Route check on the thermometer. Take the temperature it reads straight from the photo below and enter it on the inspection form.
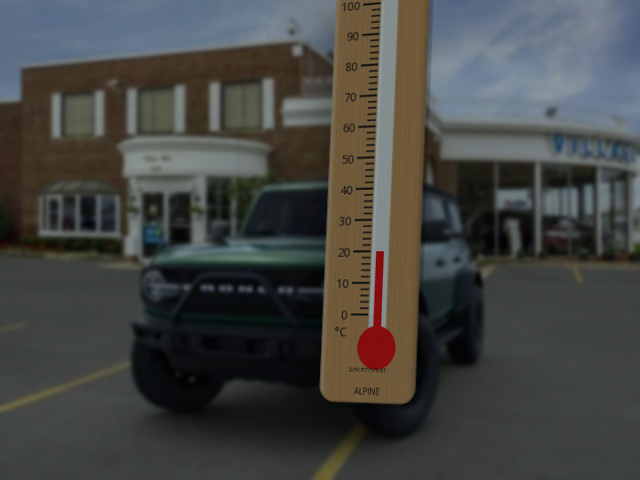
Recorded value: 20 °C
